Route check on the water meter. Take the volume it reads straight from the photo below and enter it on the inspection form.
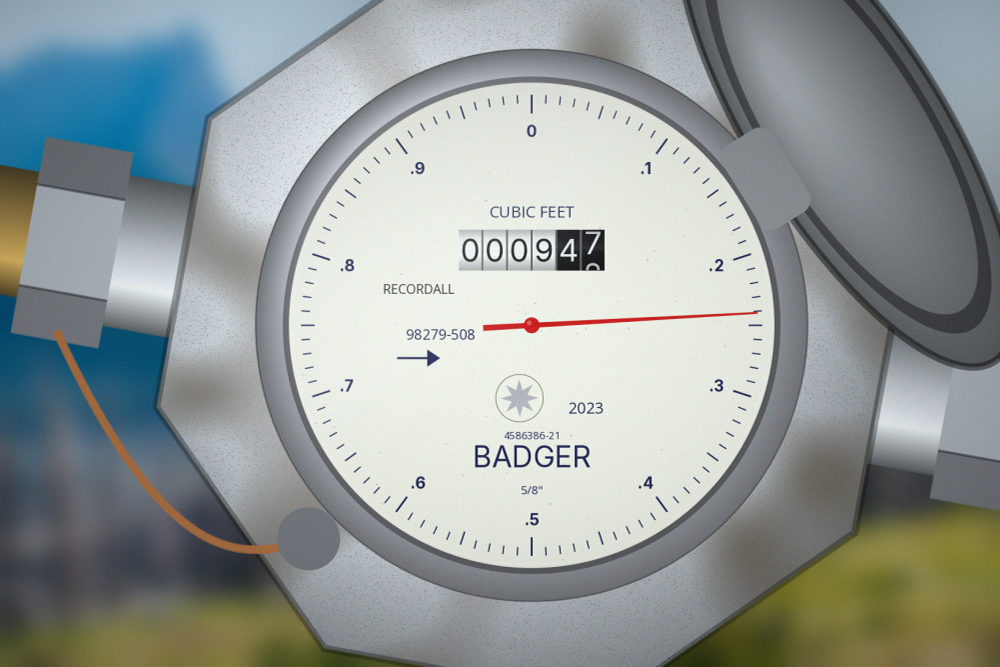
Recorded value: 947.24 ft³
